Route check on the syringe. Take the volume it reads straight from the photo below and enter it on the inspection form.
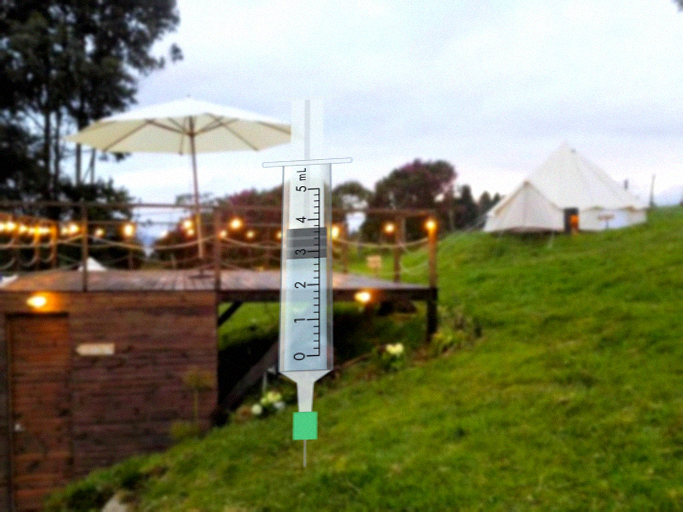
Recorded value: 2.8 mL
